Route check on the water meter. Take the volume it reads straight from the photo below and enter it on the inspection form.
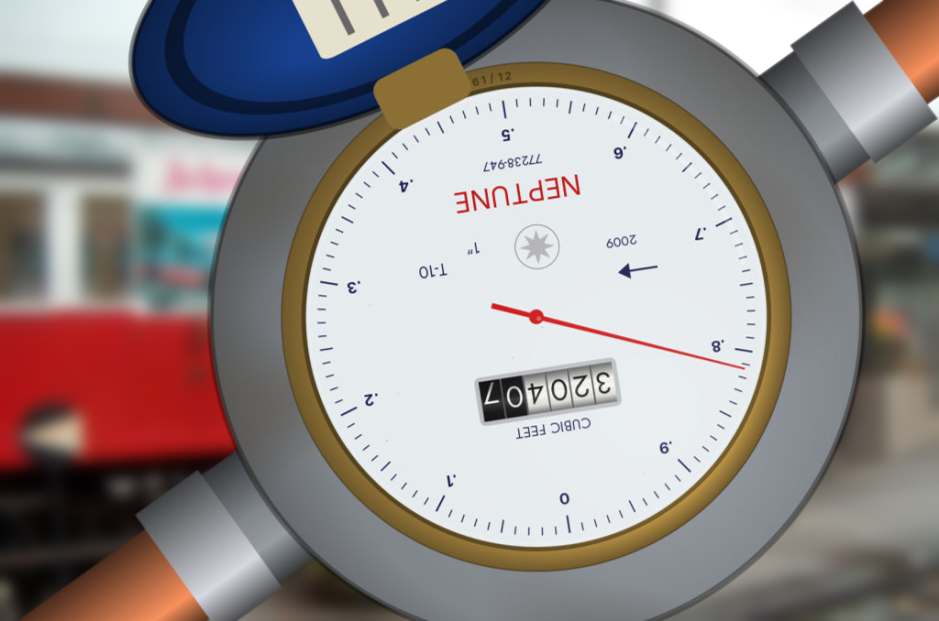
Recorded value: 320406.81 ft³
